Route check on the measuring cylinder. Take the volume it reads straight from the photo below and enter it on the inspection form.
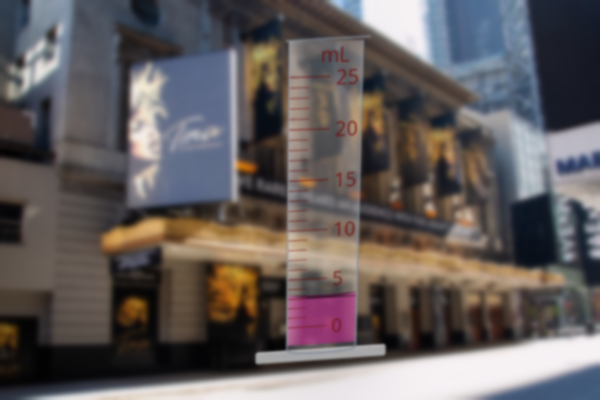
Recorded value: 3 mL
